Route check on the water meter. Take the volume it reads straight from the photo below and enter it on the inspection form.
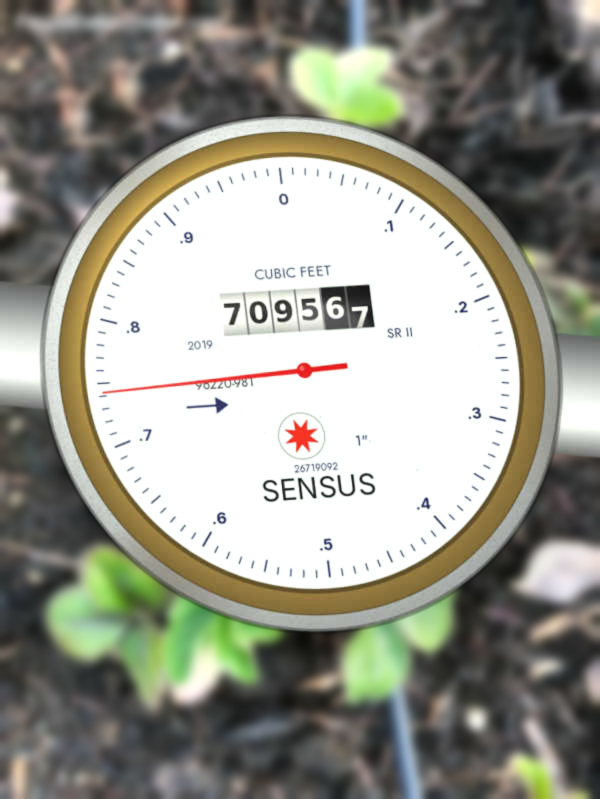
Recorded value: 709566.74 ft³
